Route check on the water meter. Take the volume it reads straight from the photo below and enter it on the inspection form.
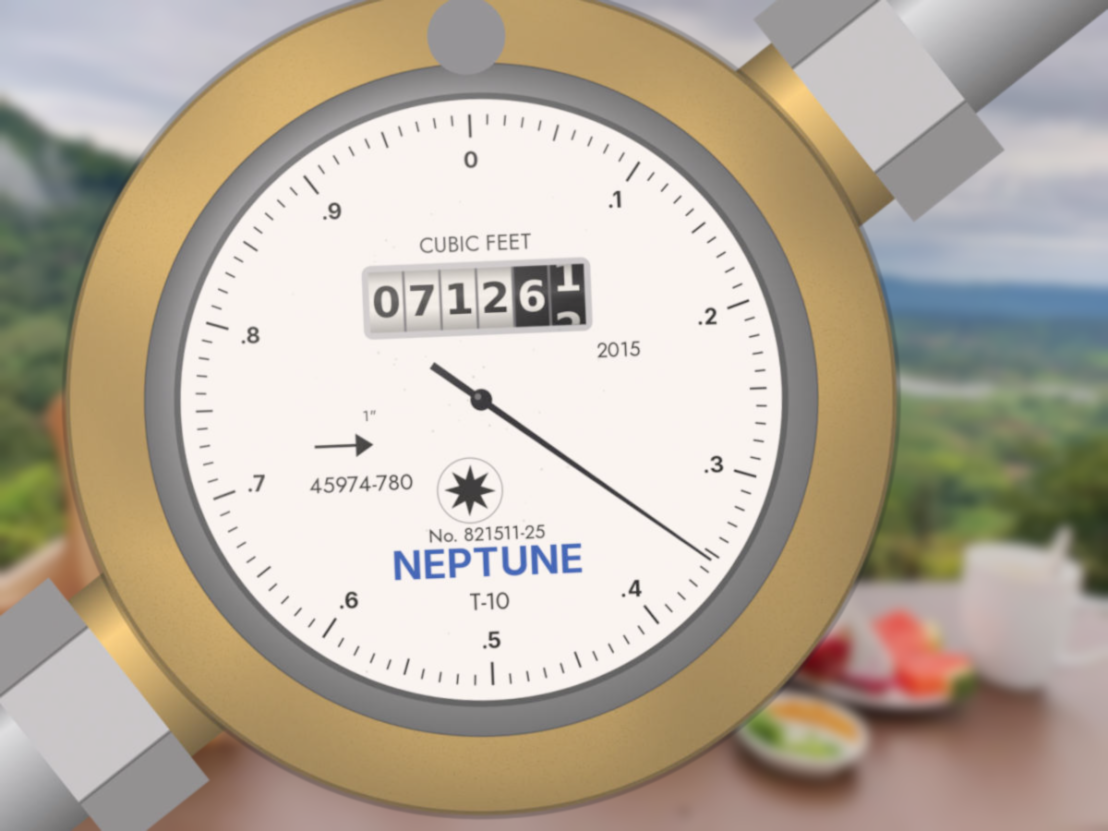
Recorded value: 71261.35 ft³
